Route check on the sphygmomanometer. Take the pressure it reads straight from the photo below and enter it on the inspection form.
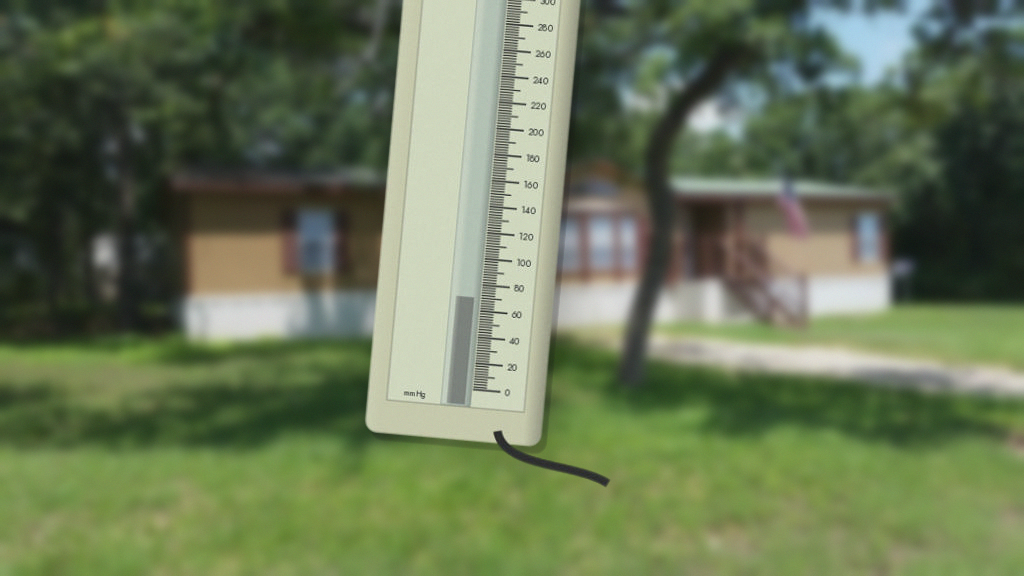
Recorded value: 70 mmHg
